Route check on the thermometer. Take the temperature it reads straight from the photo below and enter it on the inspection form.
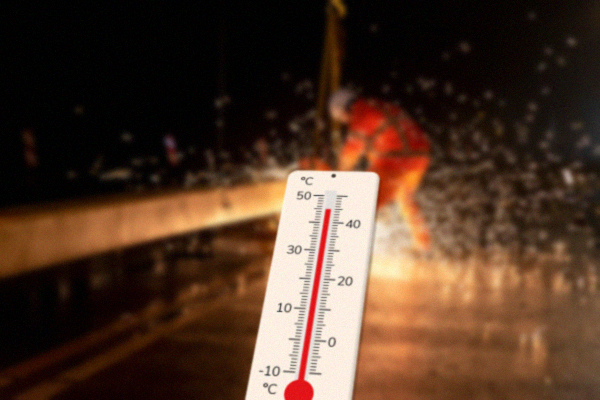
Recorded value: 45 °C
